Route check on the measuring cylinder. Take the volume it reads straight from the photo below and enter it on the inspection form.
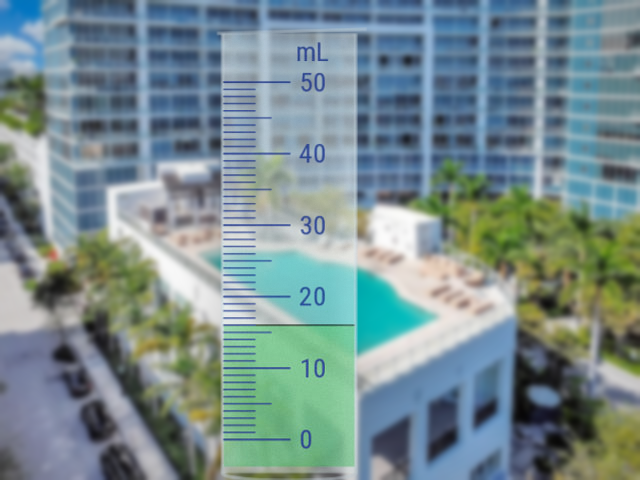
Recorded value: 16 mL
